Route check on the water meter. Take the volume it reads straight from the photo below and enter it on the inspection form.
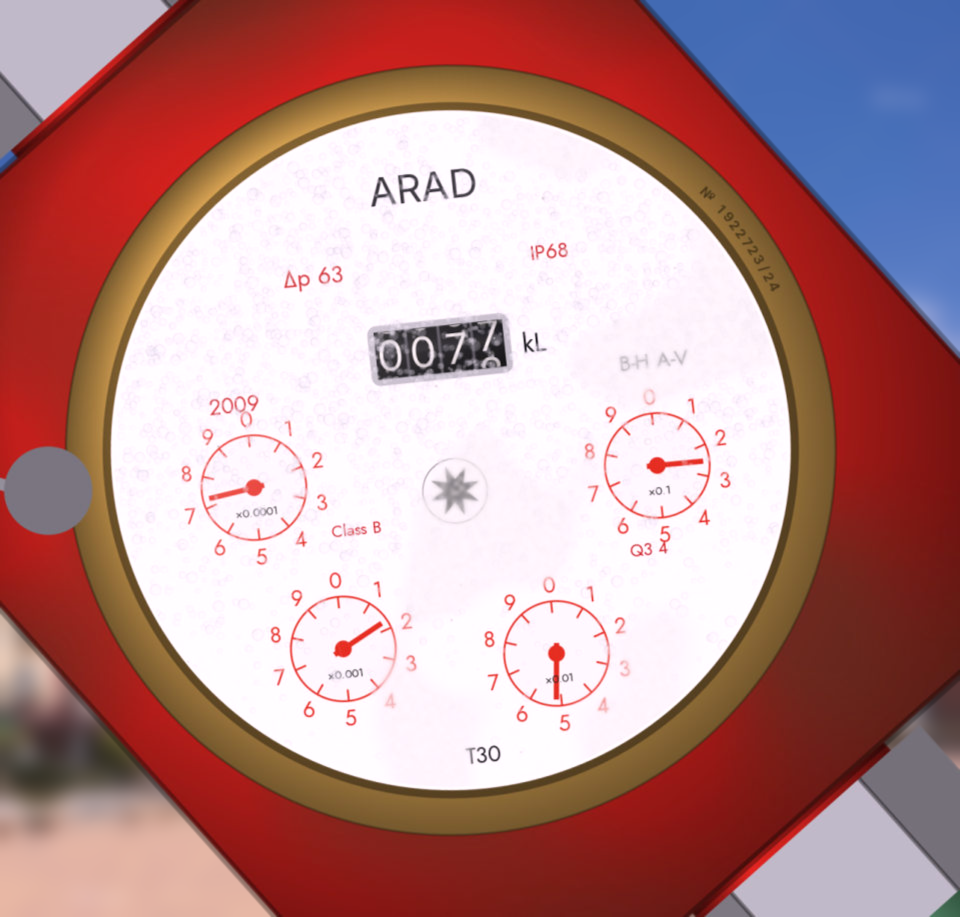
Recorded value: 77.2517 kL
